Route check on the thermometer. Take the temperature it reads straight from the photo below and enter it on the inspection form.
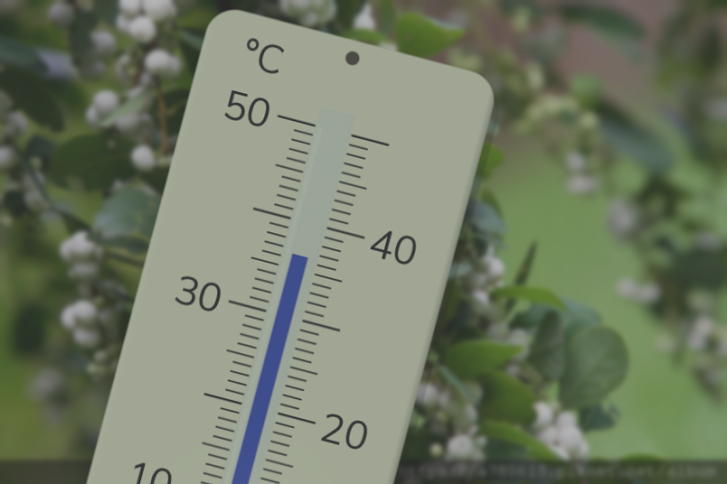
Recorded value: 36.5 °C
